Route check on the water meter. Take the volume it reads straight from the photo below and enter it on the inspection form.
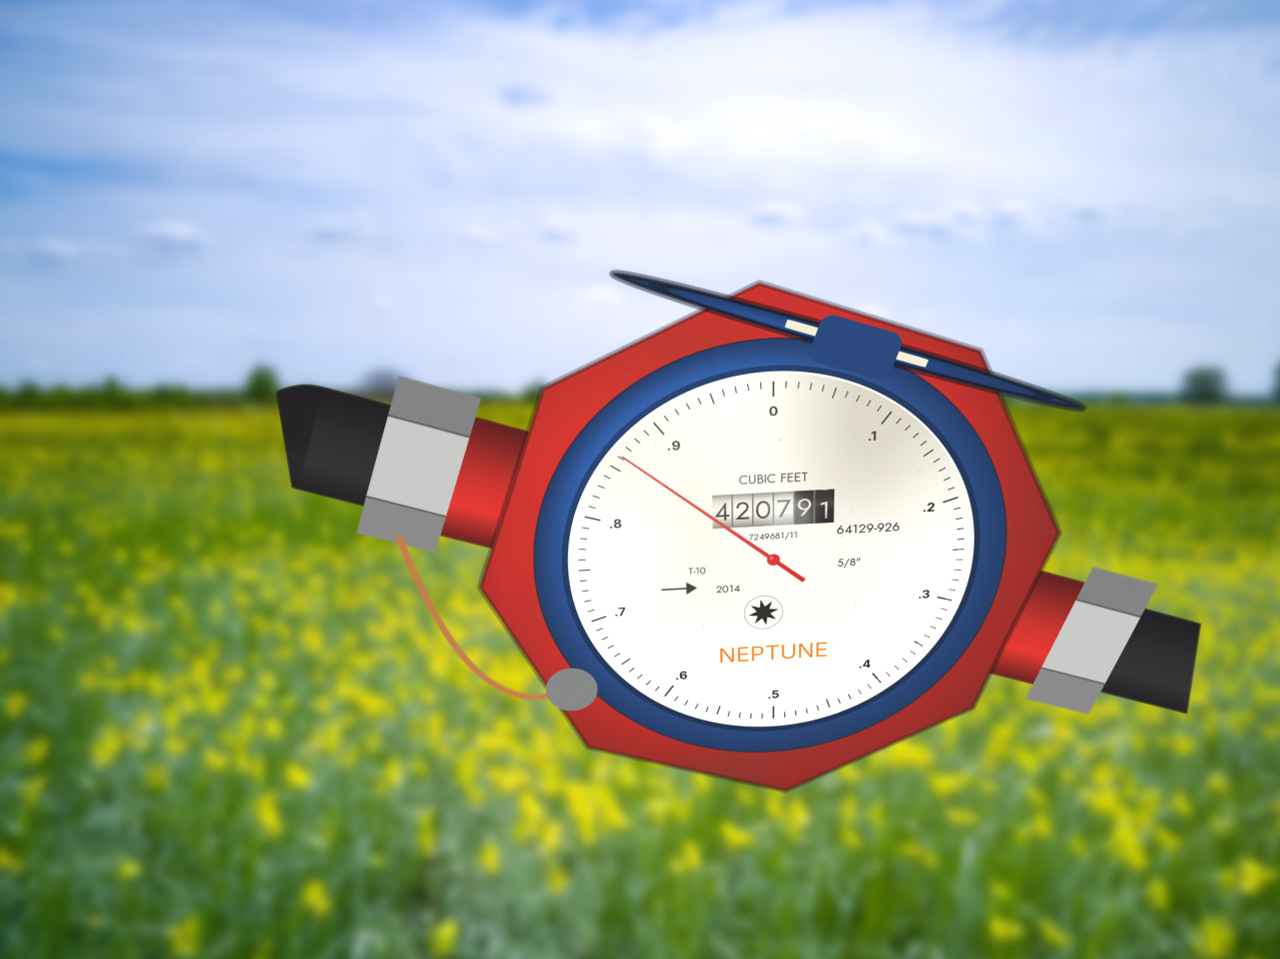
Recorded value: 420790.86 ft³
